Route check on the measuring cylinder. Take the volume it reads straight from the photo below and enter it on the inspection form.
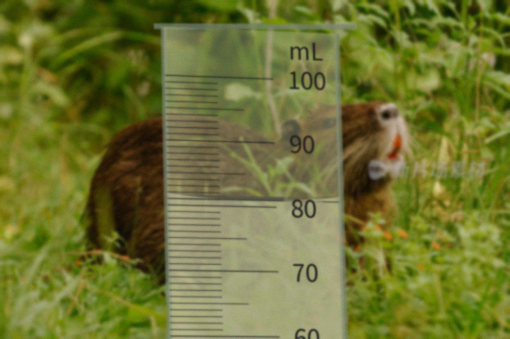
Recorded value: 81 mL
